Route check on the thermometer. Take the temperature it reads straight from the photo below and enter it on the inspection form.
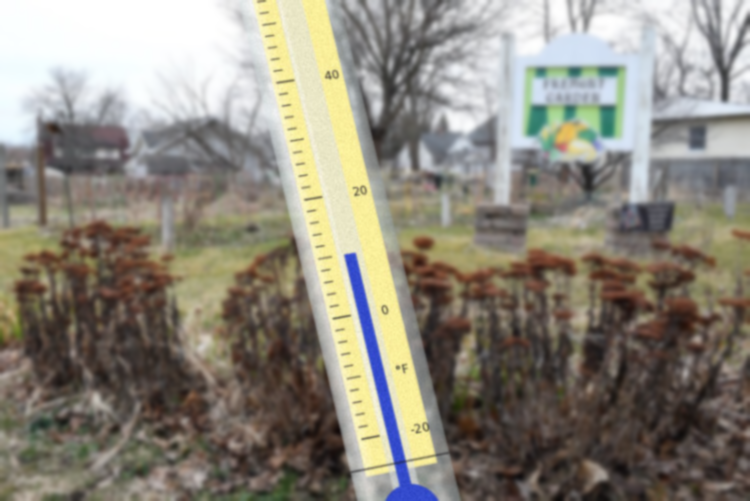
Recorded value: 10 °F
